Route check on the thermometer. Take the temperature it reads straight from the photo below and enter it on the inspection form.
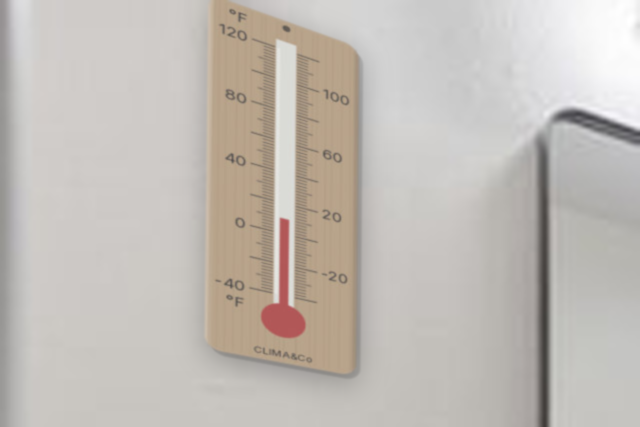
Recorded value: 10 °F
